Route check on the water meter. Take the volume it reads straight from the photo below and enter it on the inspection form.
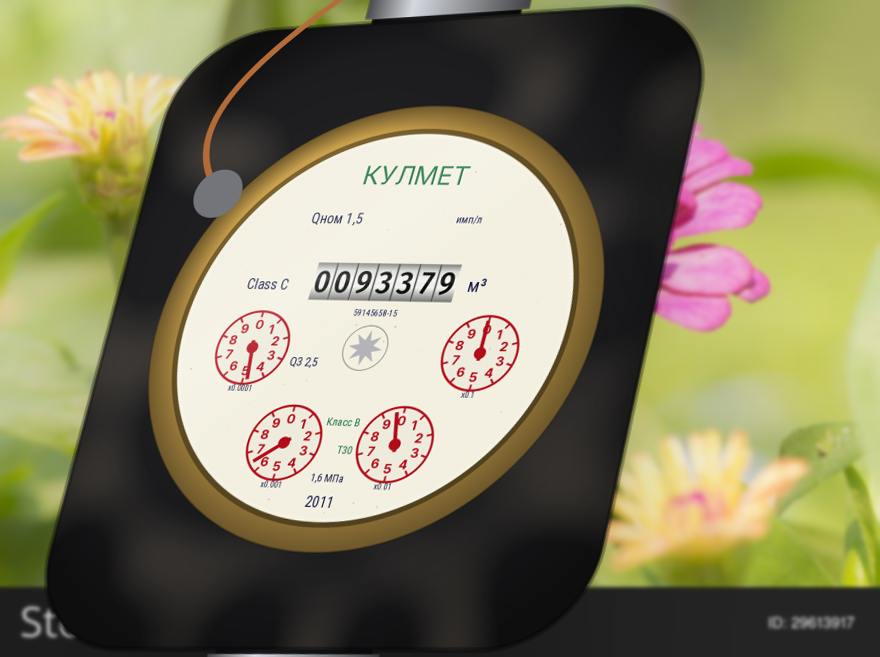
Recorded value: 93378.9964 m³
